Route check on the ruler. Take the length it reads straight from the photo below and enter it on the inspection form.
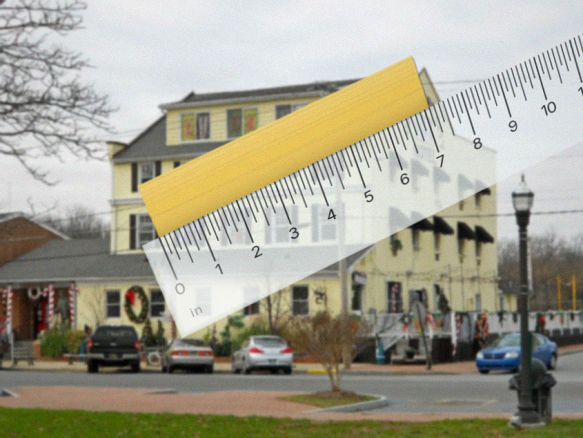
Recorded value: 7.125 in
